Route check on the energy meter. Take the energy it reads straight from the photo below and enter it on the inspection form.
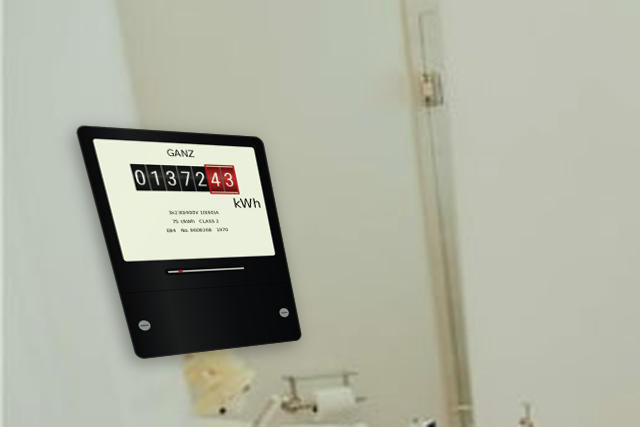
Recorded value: 1372.43 kWh
